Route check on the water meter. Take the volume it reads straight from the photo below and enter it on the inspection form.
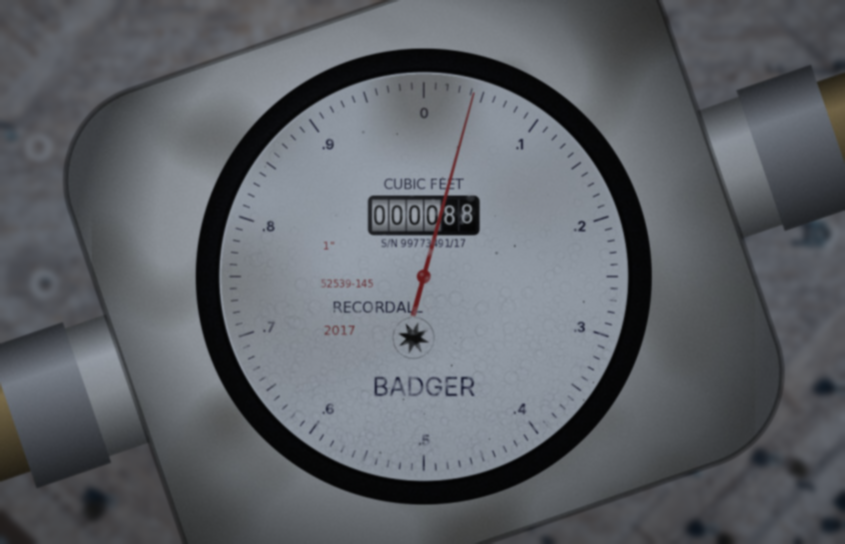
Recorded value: 88.04 ft³
